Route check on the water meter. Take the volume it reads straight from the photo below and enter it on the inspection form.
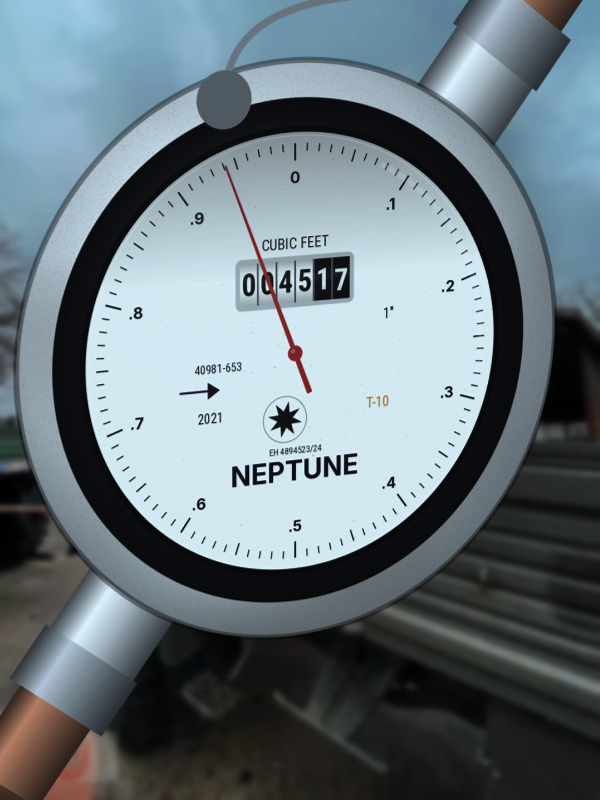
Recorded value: 4516.94 ft³
